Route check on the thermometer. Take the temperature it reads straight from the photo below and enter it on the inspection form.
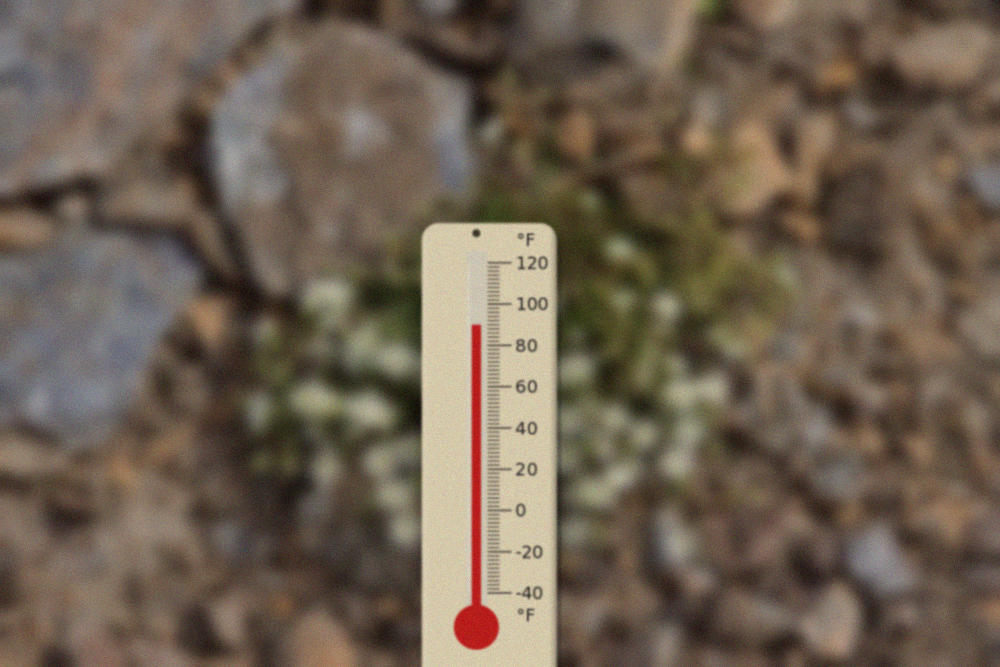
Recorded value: 90 °F
